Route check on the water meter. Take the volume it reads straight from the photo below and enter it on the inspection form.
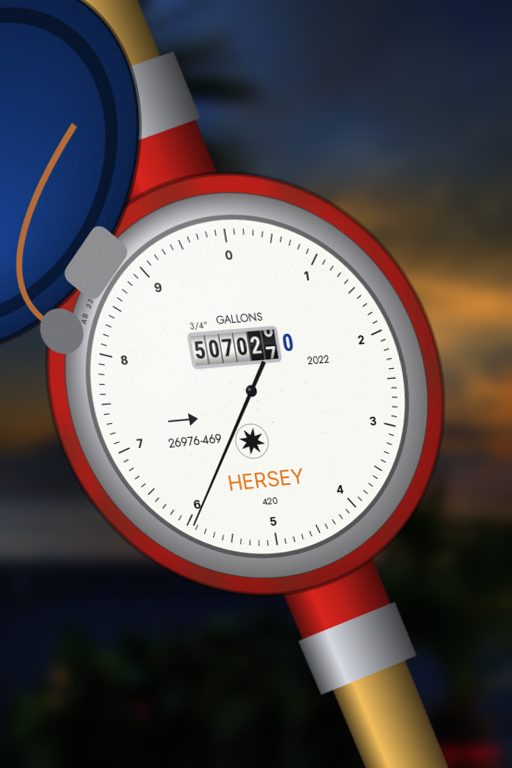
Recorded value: 5070265.9 gal
